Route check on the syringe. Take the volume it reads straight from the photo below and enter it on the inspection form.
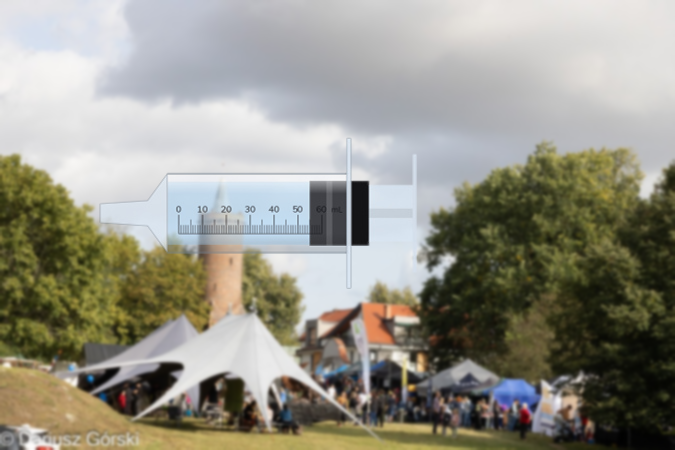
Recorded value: 55 mL
